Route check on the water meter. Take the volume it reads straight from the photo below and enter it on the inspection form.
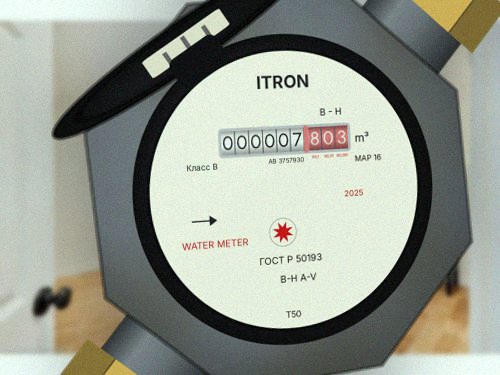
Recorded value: 7.803 m³
